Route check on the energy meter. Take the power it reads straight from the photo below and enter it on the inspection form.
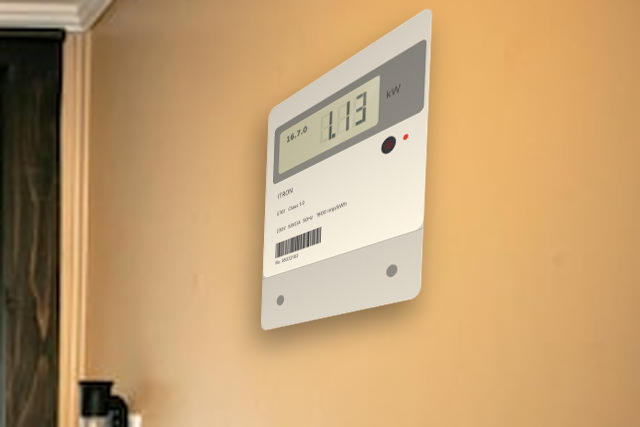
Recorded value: 1.13 kW
